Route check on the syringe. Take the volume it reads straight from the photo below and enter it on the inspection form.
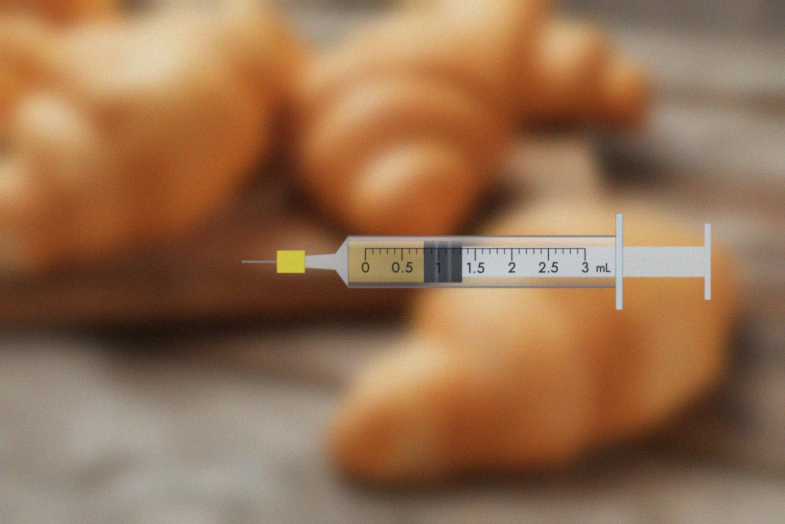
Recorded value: 0.8 mL
